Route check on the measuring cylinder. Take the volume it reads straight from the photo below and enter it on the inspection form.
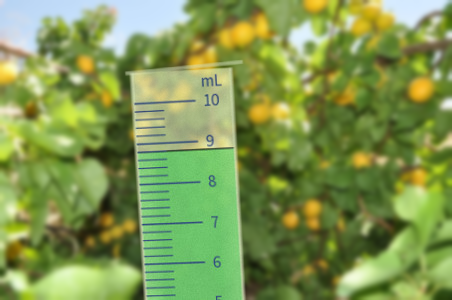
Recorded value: 8.8 mL
